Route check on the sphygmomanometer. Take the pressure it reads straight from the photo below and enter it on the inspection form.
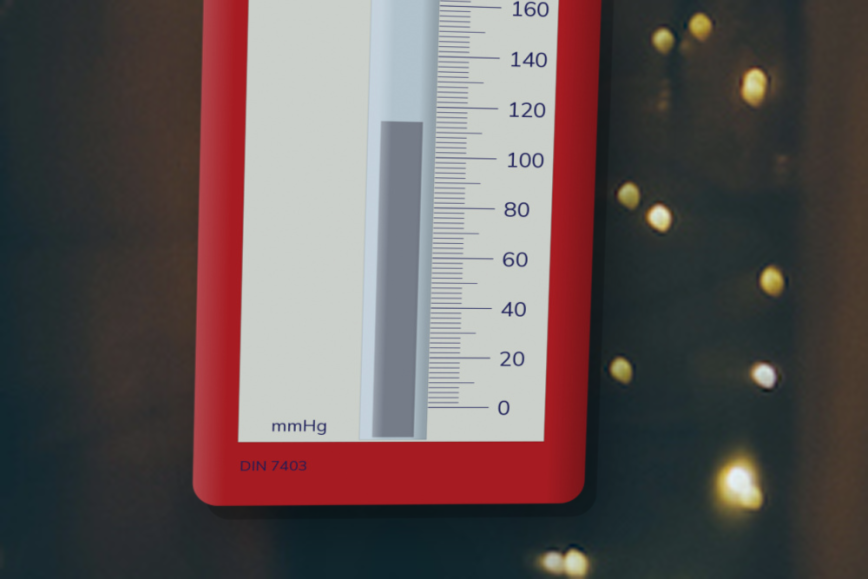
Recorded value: 114 mmHg
